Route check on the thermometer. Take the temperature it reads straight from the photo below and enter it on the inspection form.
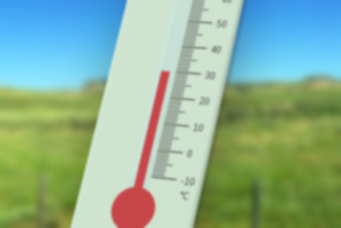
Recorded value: 30 °C
